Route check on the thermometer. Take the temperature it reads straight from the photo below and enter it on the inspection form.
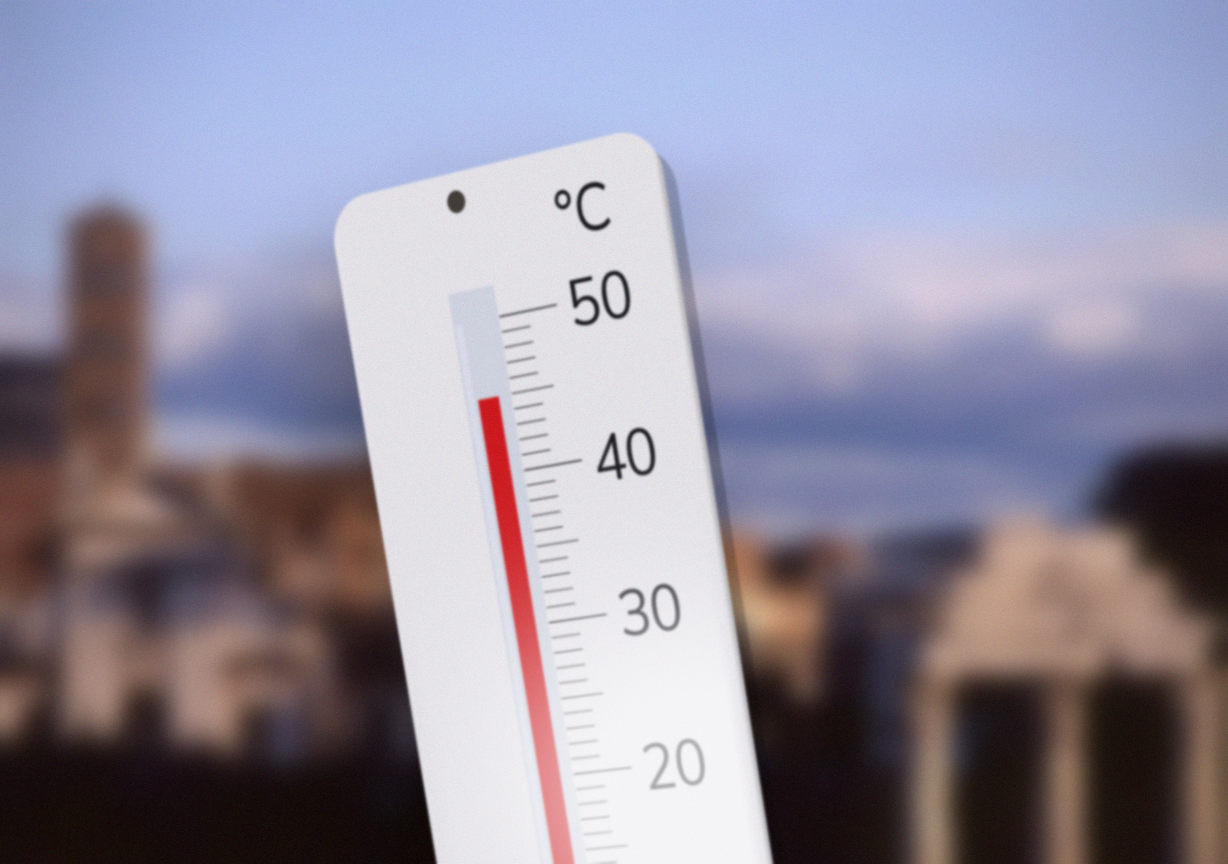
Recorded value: 45 °C
